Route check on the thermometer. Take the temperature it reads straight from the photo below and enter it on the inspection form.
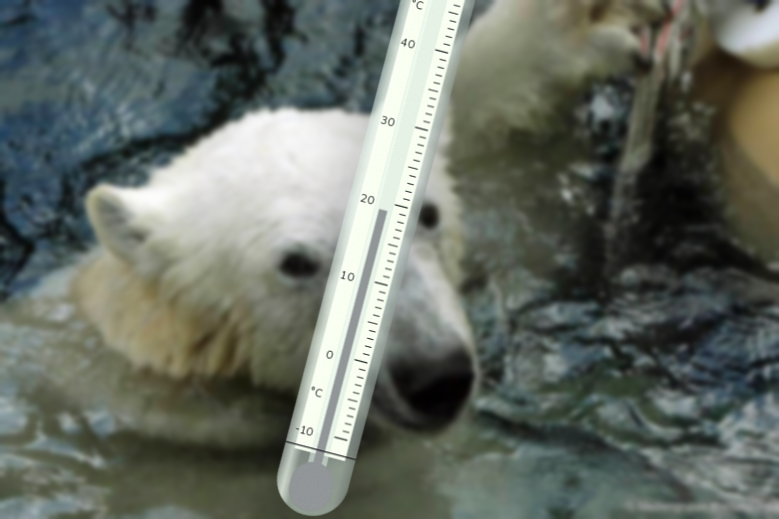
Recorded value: 19 °C
